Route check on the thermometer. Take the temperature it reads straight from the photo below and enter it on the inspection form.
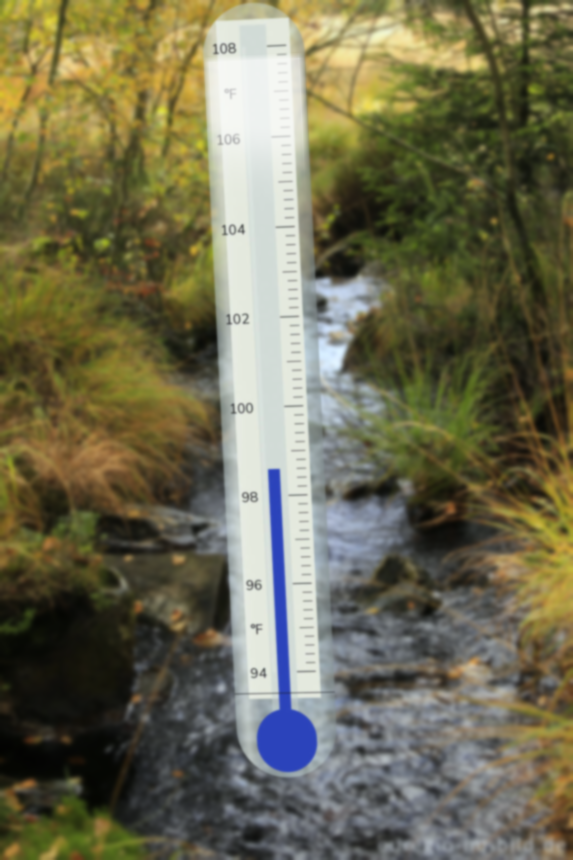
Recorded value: 98.6 °F
